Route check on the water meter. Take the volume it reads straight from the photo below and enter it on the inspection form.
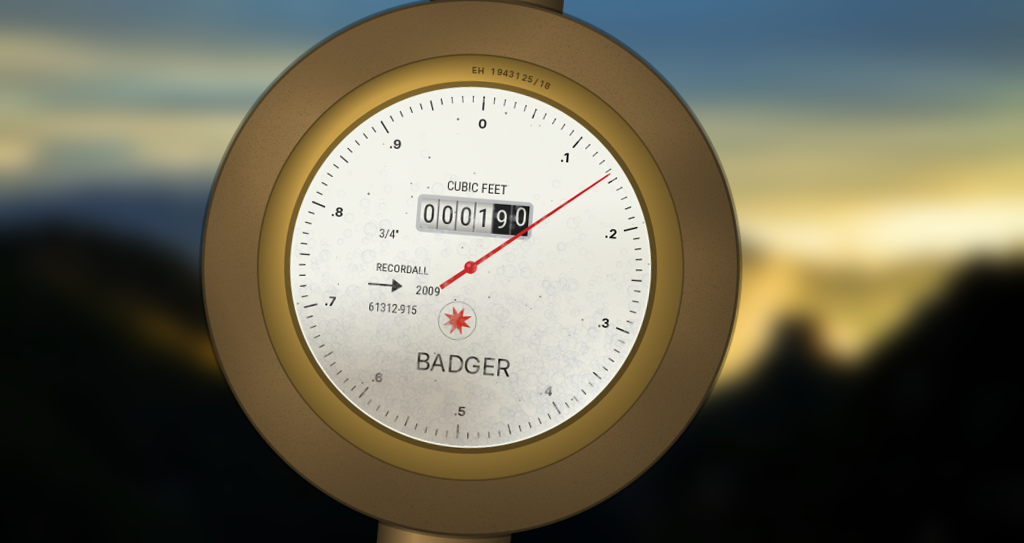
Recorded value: 190.14 ft³
